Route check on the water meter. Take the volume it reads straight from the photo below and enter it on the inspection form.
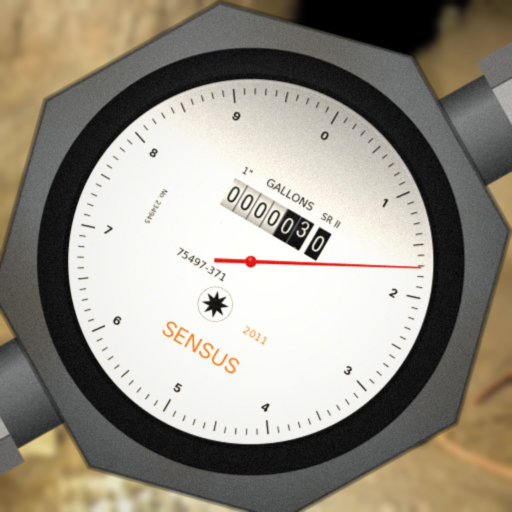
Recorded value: 31.7 gal
